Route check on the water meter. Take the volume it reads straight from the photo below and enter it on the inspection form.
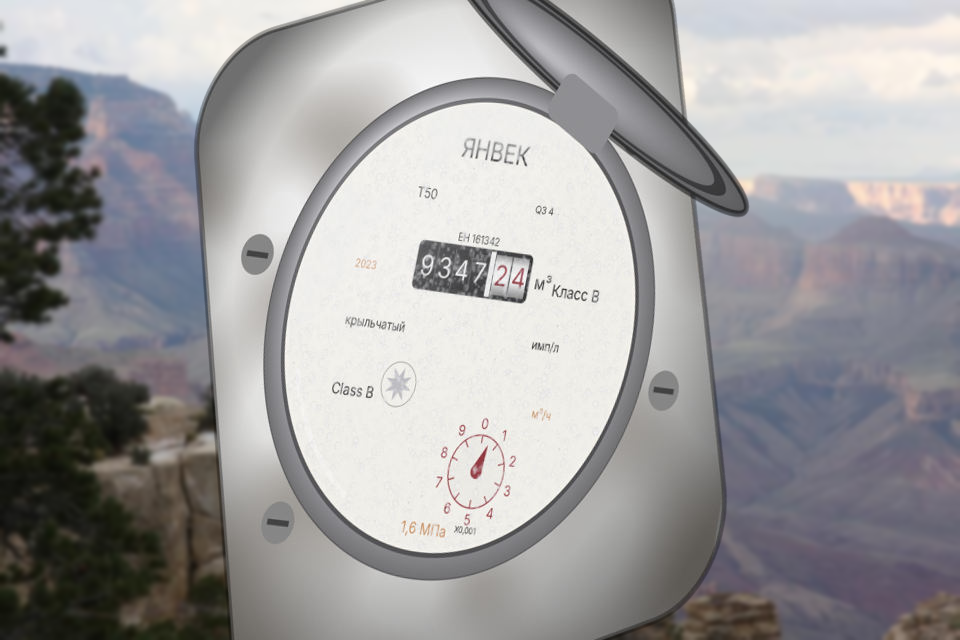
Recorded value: 9347.240 m³
